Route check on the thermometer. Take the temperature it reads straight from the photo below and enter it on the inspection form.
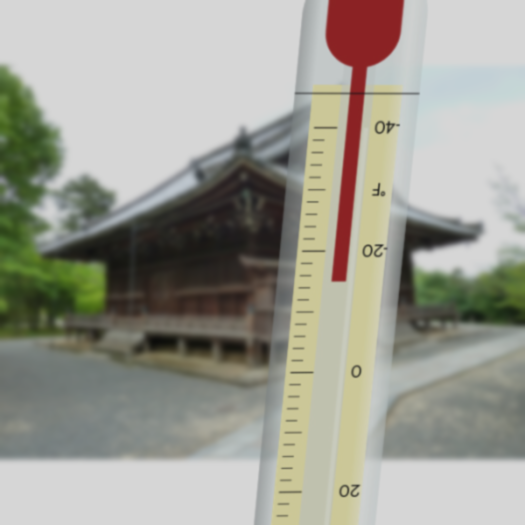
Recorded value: -15 °F
